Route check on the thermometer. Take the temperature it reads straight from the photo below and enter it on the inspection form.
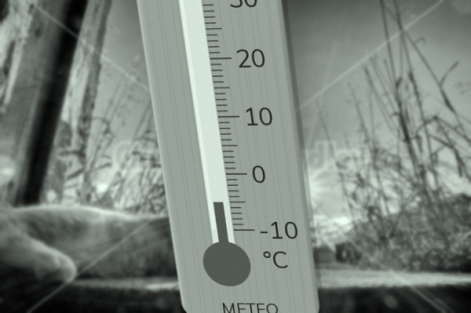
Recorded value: -5 °C
